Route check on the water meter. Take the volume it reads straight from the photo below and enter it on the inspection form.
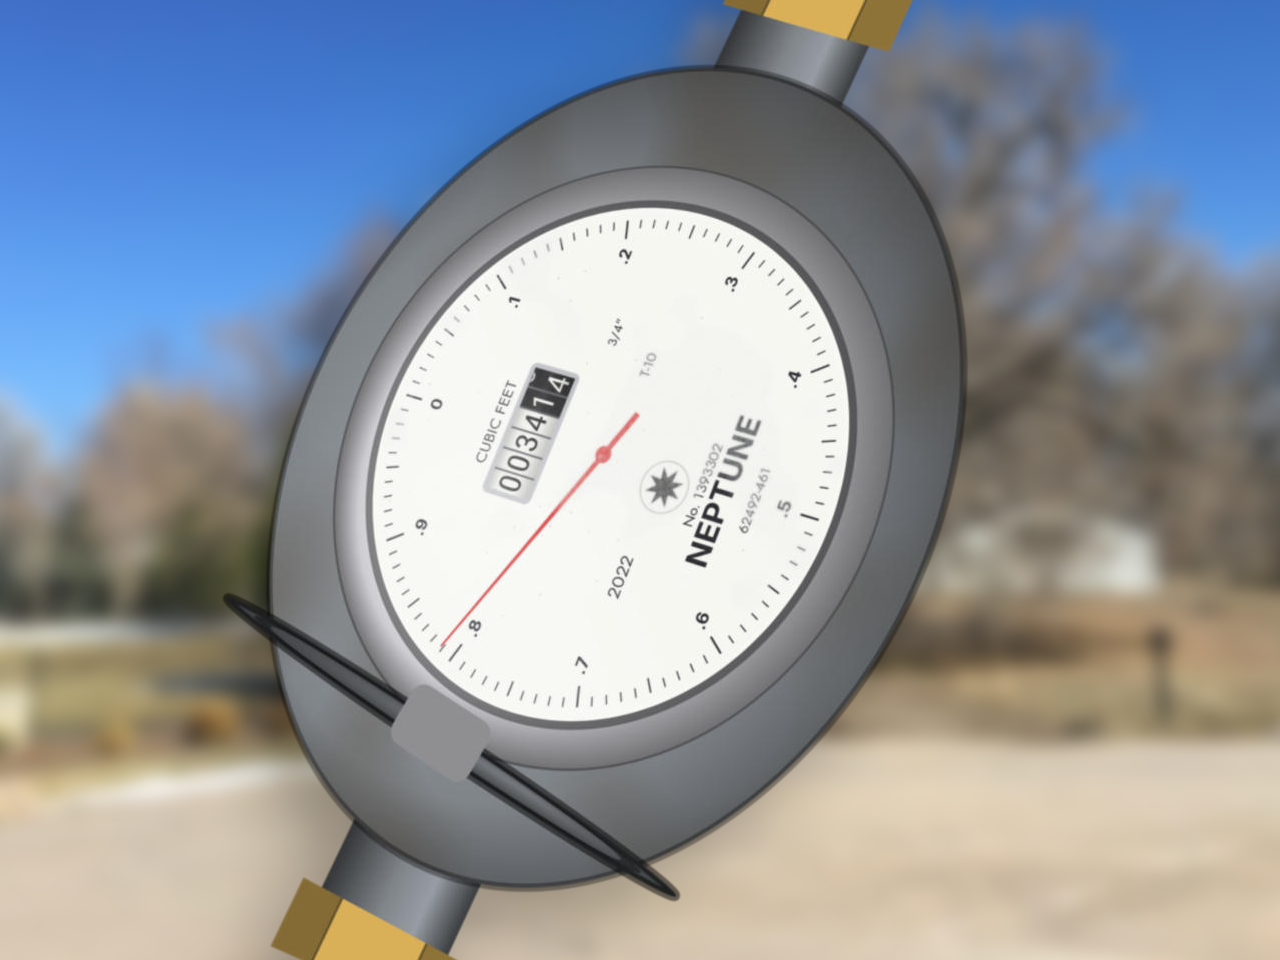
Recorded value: 3413.81 ft³
